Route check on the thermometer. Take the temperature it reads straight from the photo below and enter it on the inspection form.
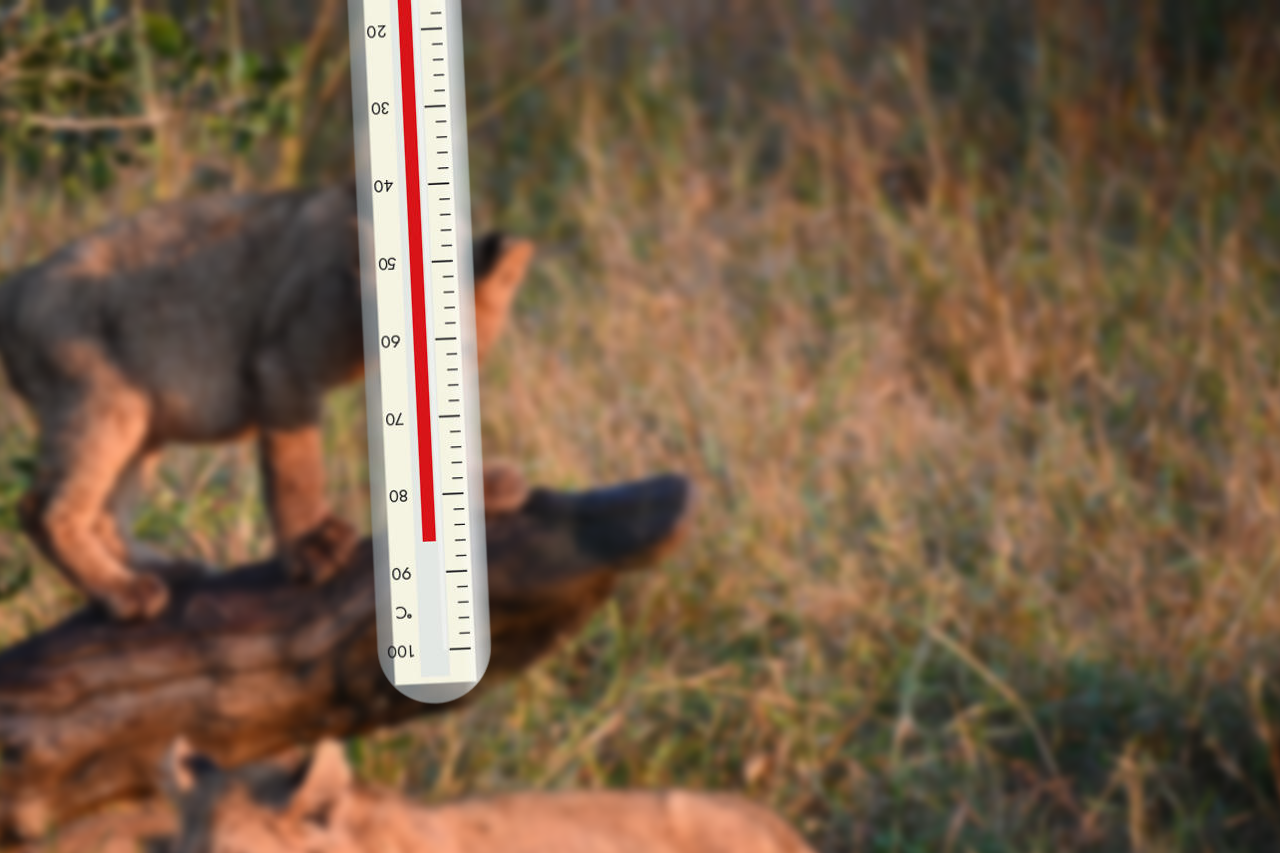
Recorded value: 86 °C
